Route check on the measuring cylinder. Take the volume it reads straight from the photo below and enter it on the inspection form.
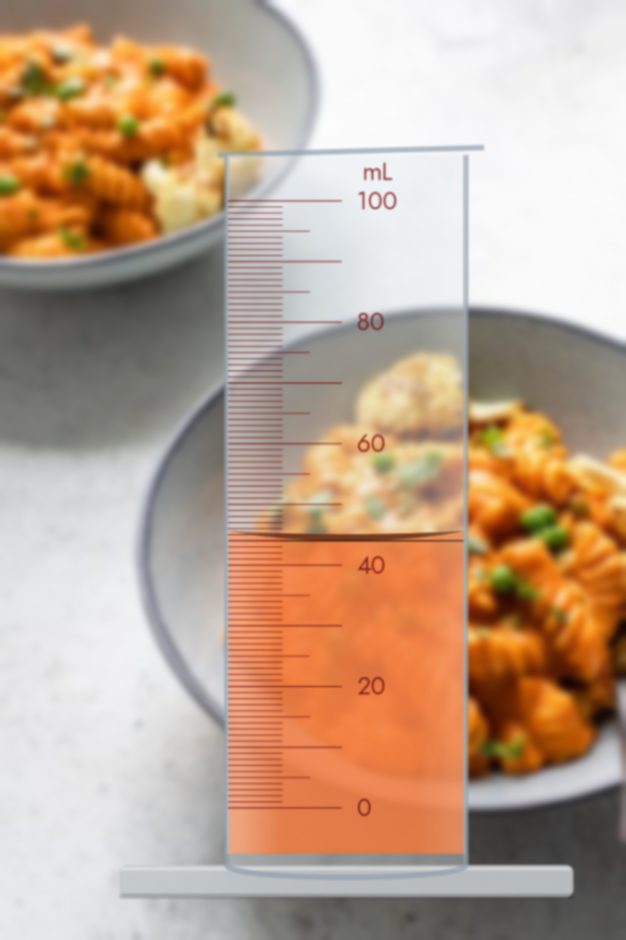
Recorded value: 44 mL
